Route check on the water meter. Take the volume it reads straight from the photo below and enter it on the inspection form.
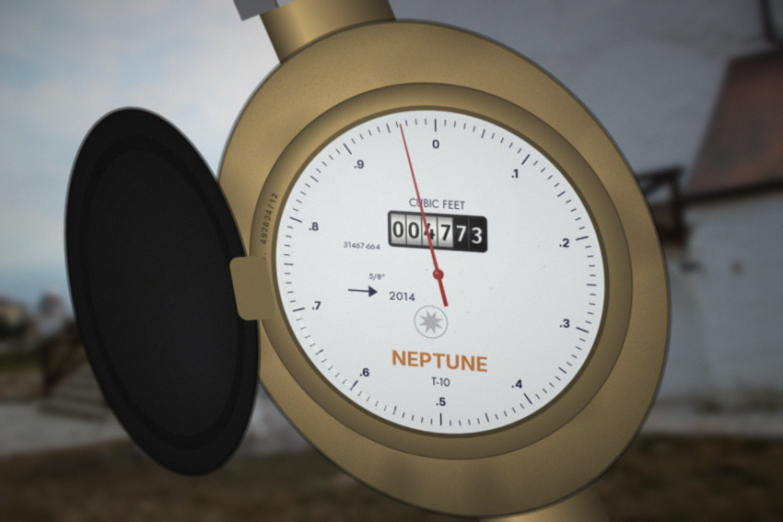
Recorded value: 4772.96 ft³
